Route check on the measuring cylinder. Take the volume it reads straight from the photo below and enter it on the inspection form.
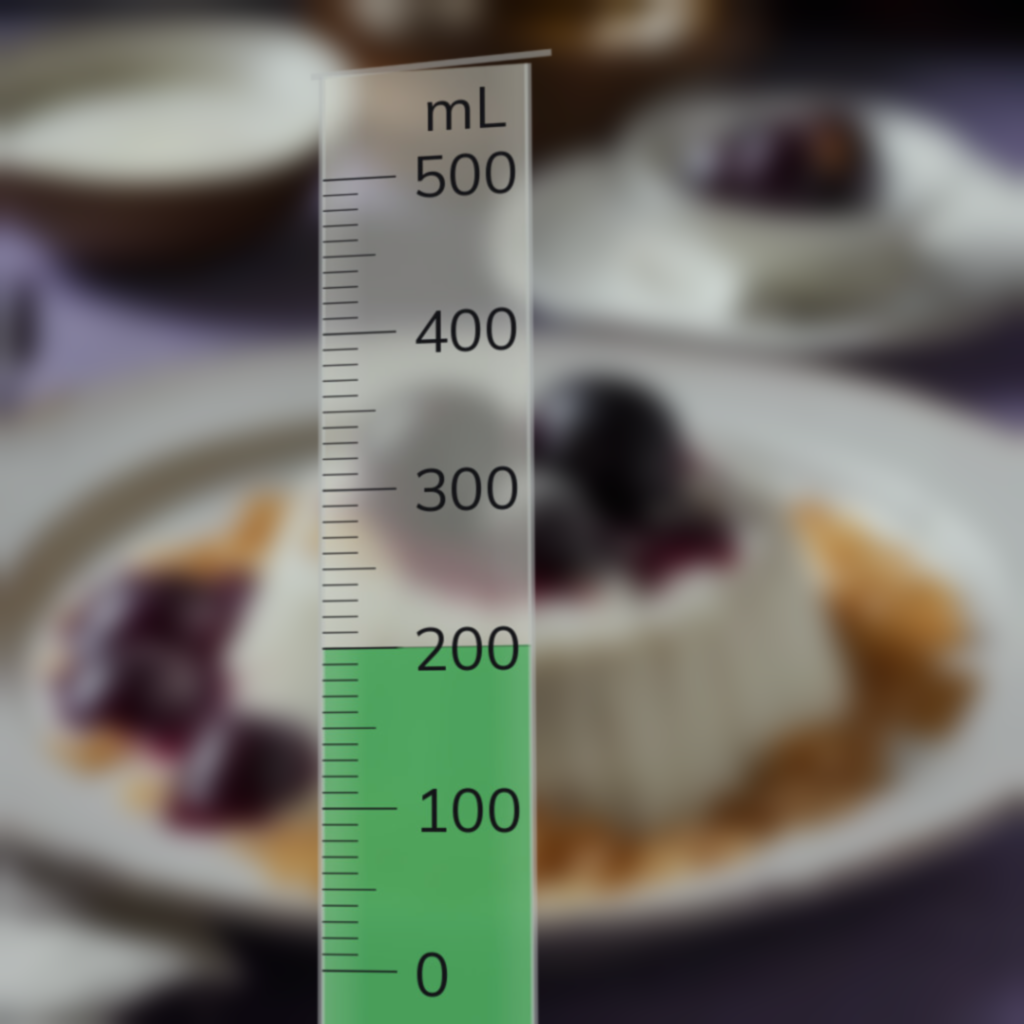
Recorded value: 200 mL
